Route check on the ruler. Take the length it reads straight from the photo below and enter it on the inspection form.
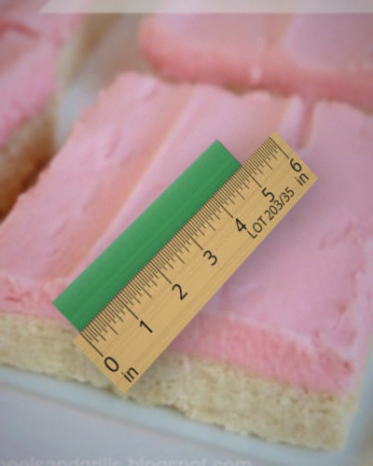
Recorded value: 5 in
